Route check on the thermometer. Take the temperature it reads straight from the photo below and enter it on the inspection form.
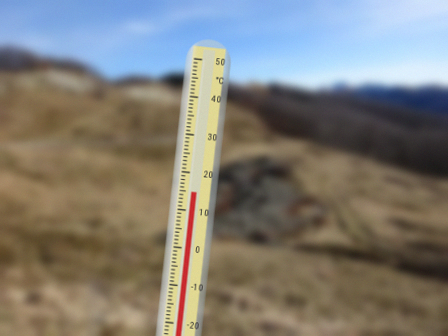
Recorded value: 15 °C
